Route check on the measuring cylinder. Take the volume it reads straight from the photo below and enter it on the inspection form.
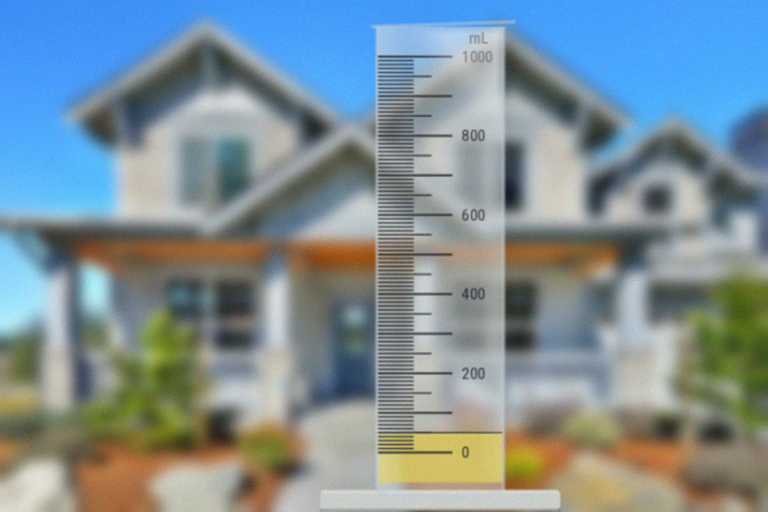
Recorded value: 50 mL
